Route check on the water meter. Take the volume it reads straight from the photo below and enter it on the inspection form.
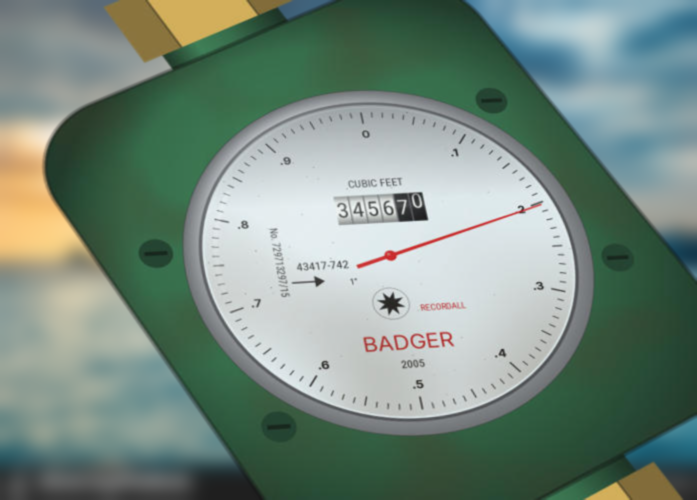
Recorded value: 345670.20 ft³
